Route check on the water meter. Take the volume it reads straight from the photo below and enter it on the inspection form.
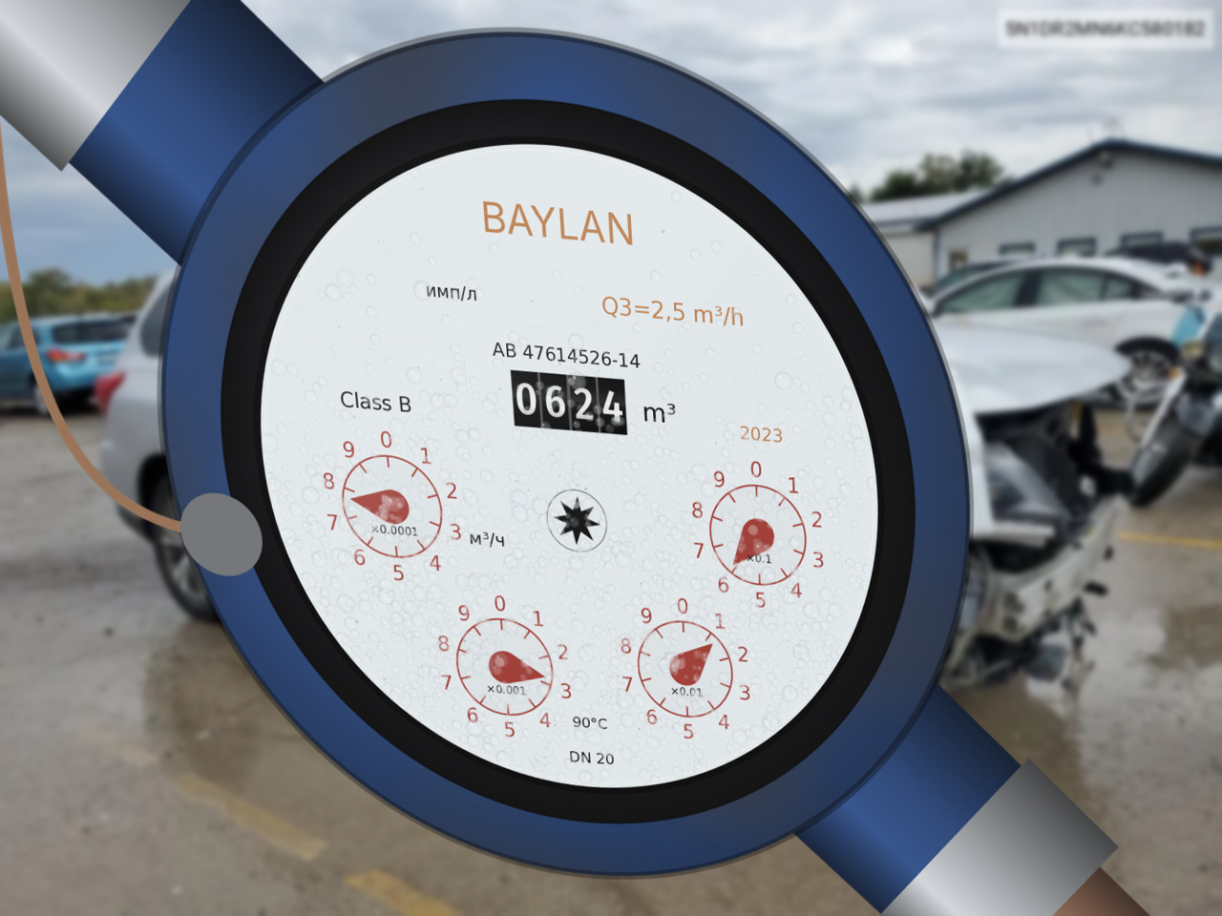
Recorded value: 624.6127 m³
